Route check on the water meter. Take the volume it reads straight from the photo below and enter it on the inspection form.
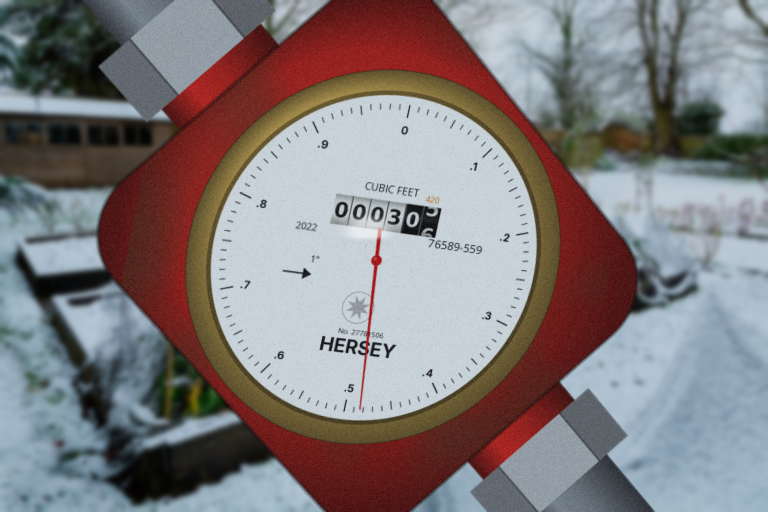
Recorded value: 305.48 ft³
